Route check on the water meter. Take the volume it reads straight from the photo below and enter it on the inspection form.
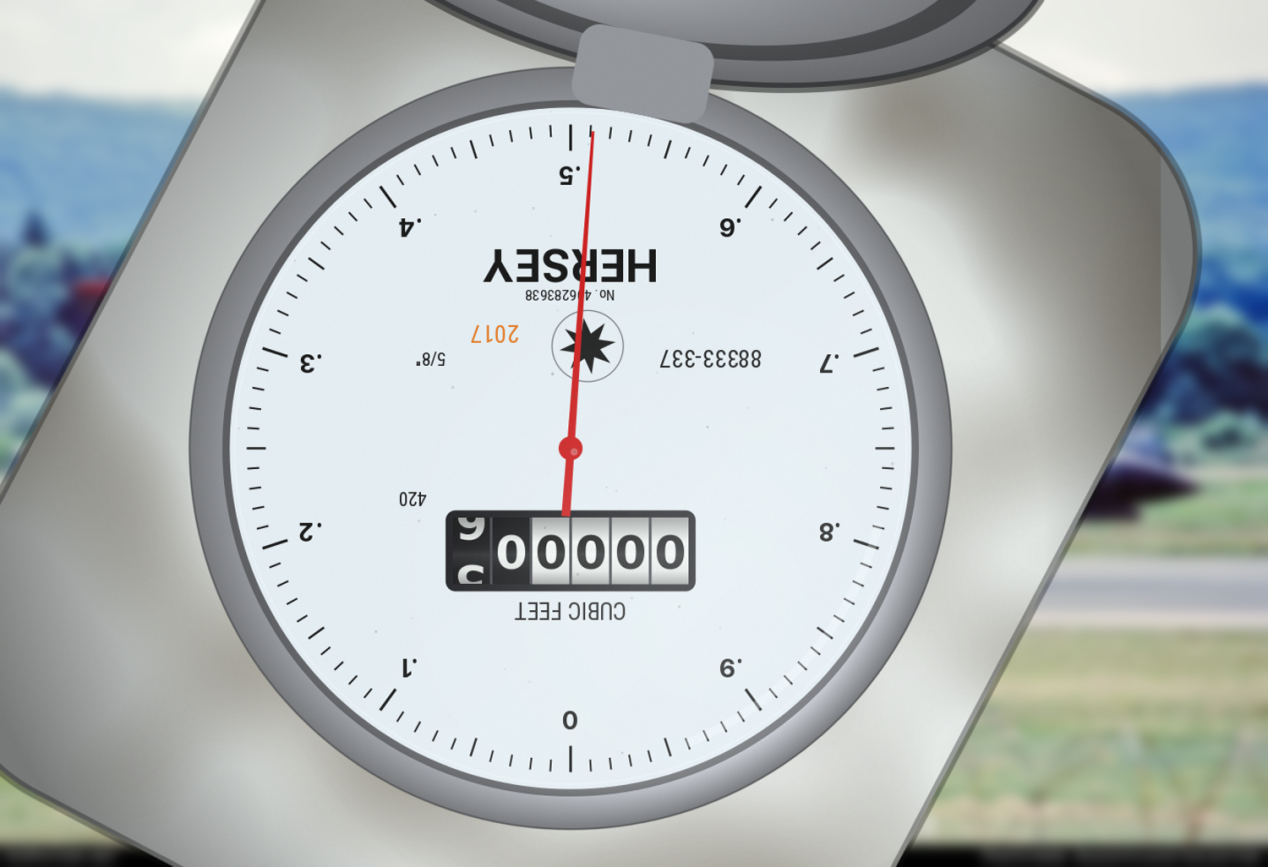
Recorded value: 5.51 ft³
